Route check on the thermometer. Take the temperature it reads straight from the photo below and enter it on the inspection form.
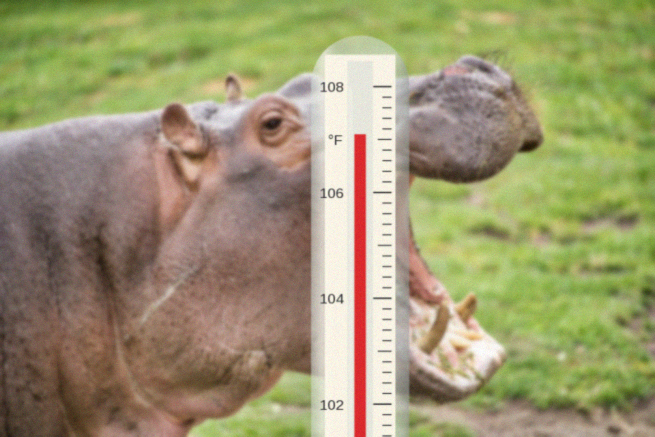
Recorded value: 107.1 °F
